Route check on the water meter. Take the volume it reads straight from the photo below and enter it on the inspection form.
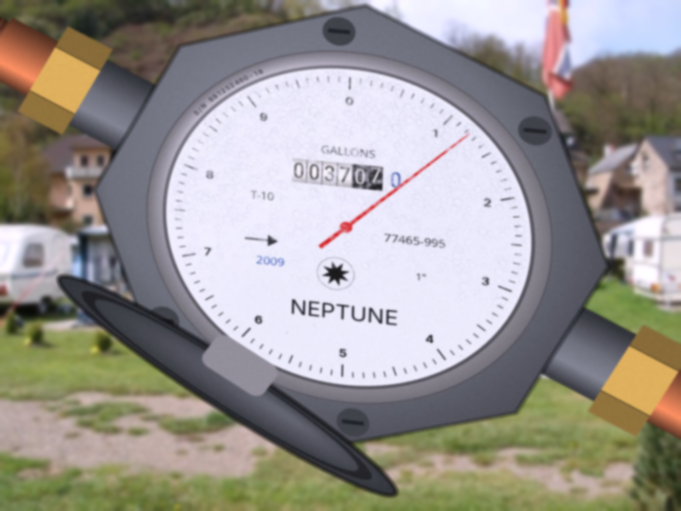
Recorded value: 37071.2 gal
